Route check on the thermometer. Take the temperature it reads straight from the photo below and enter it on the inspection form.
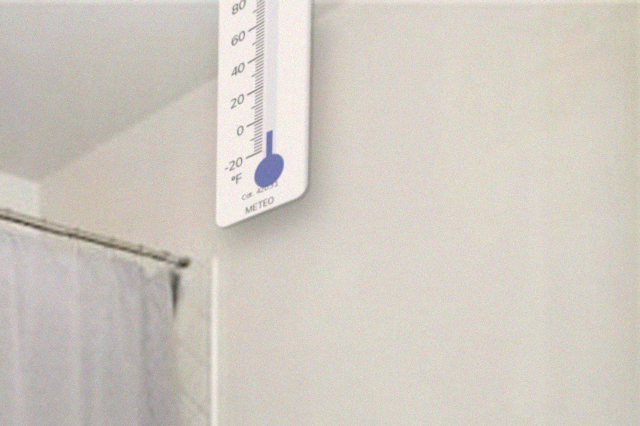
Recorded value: -10 °F
